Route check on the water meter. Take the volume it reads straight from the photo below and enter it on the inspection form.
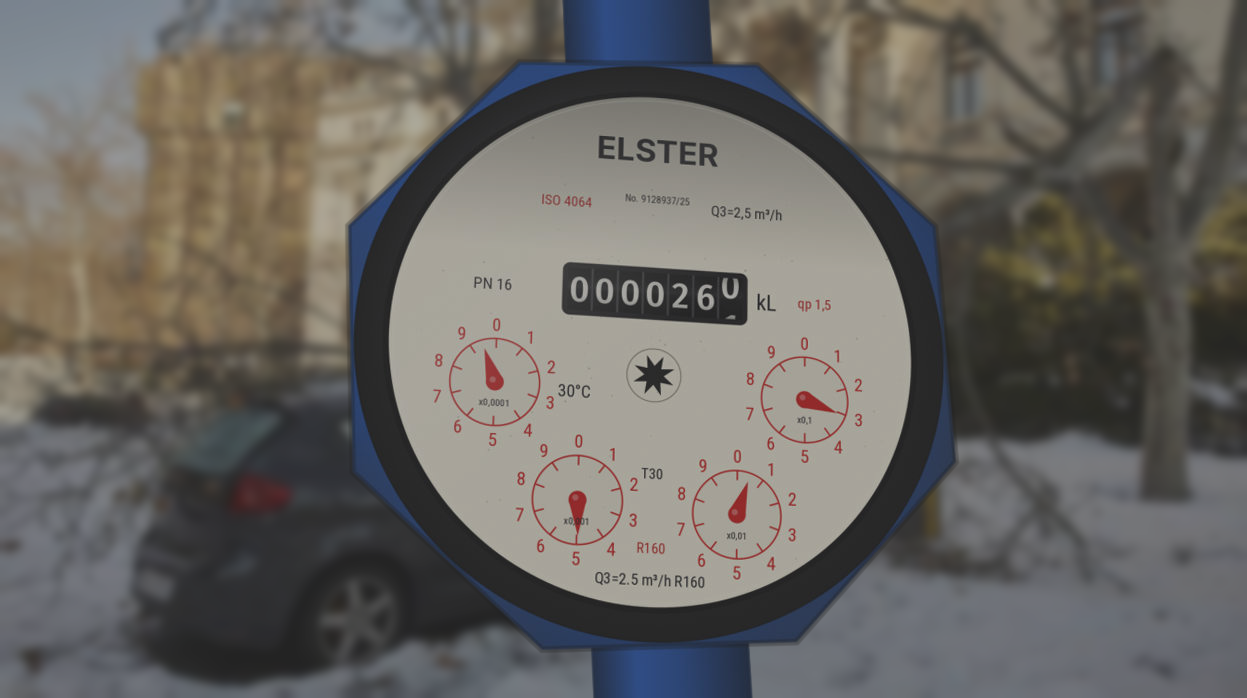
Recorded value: 260.3049 kL
